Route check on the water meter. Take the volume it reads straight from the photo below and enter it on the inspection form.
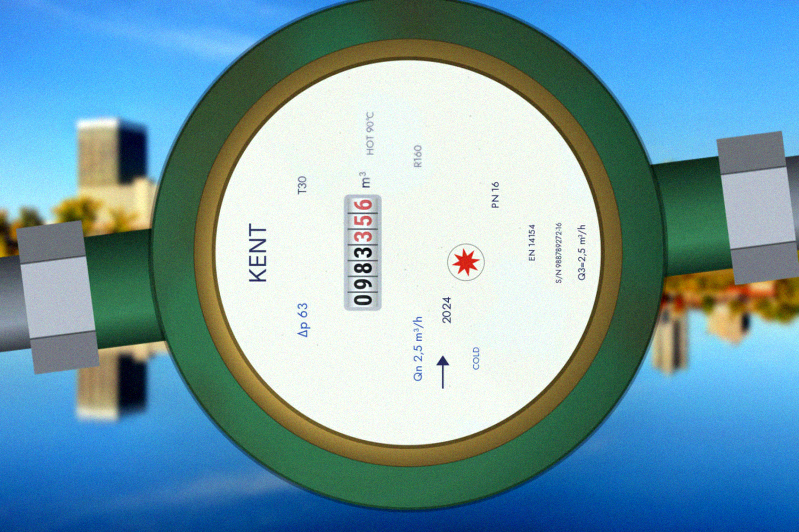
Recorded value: 983.356 m³
